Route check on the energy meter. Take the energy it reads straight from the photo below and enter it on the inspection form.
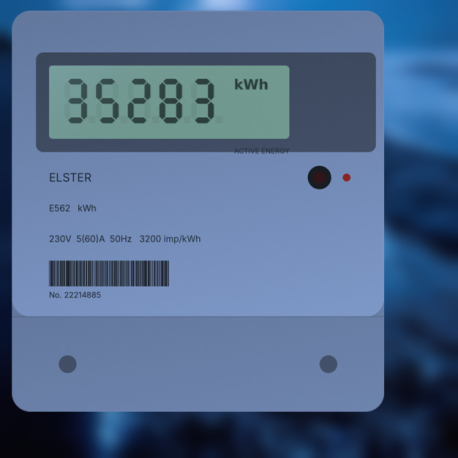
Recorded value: 35283 kWh
